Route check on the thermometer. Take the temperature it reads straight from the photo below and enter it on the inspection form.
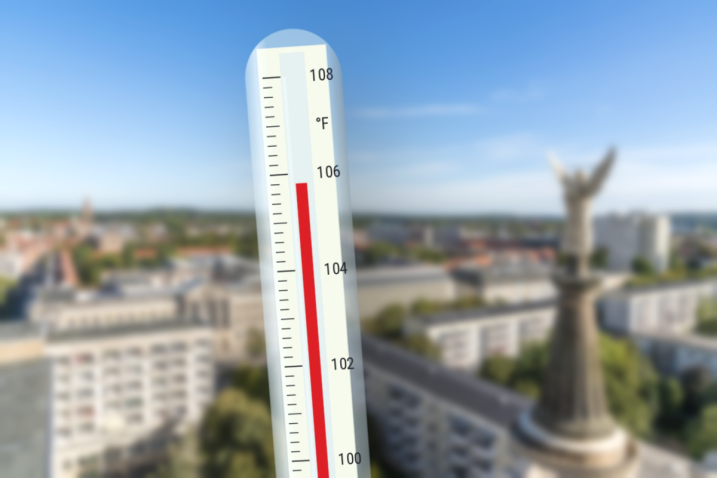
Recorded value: 105.8 °F
